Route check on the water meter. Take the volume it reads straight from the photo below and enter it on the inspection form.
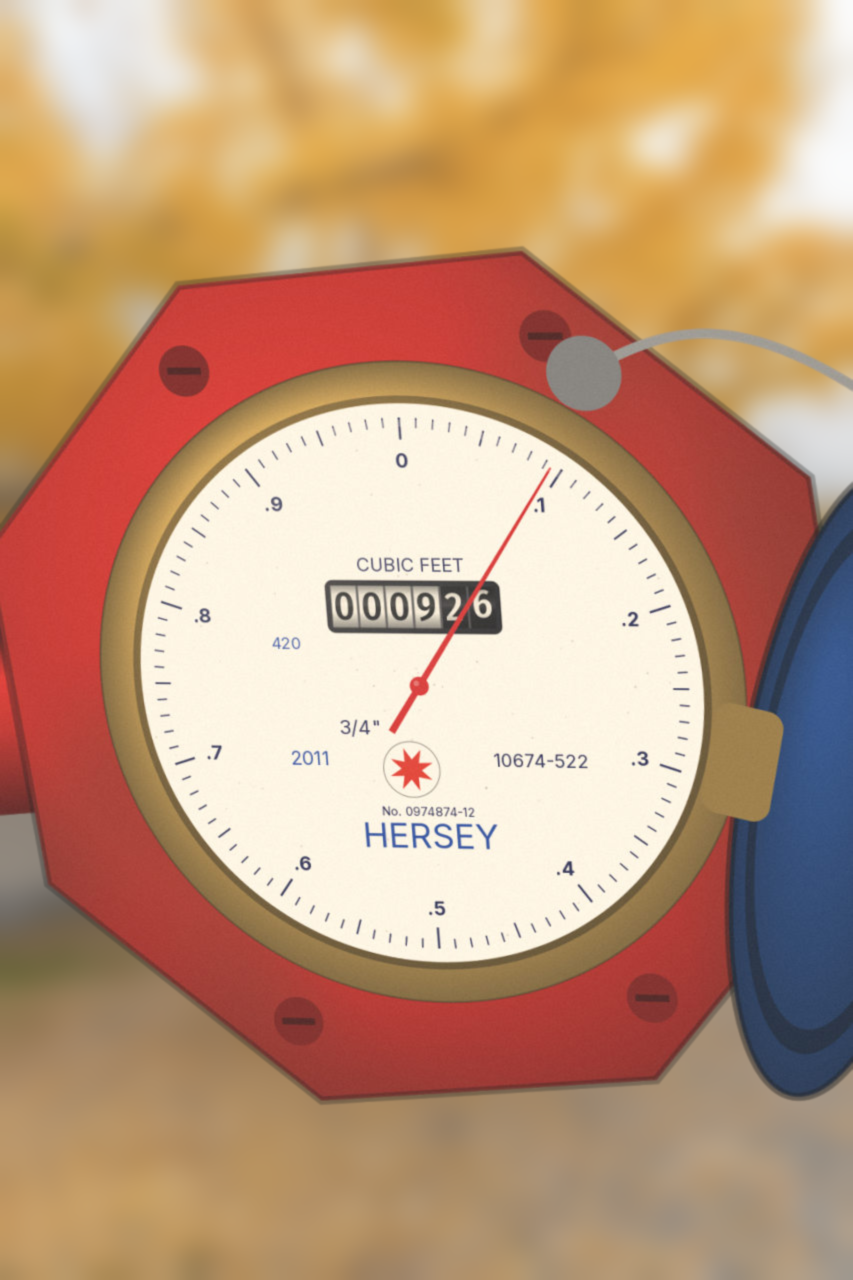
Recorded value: 926.09 ft³
